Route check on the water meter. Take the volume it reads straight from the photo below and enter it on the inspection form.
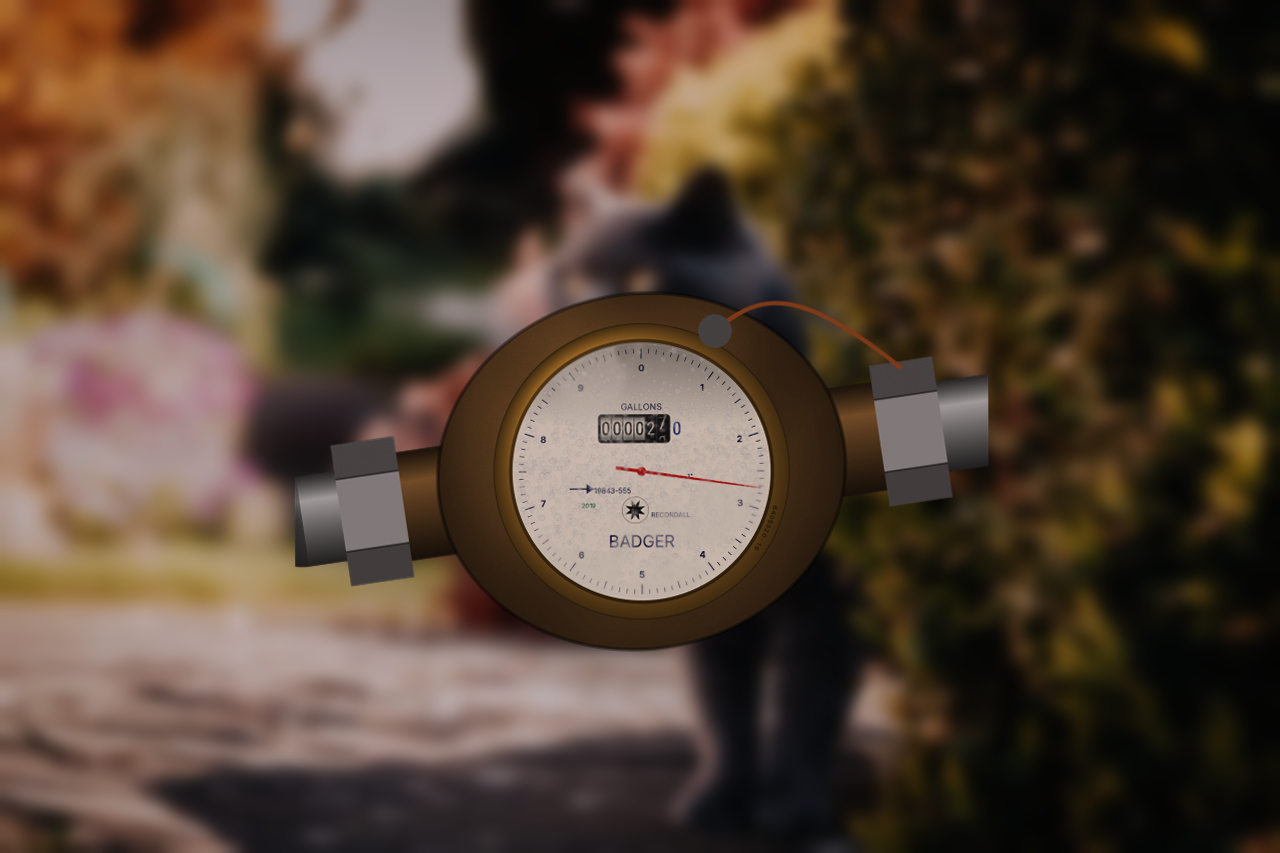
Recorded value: 272.7 gal
